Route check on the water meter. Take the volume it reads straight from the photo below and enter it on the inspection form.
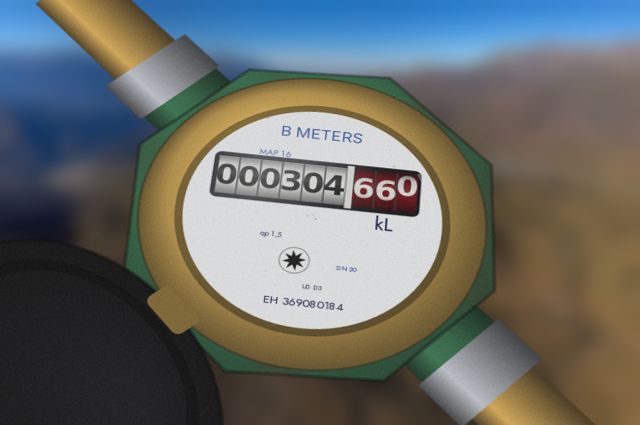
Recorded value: 304.660 kL
